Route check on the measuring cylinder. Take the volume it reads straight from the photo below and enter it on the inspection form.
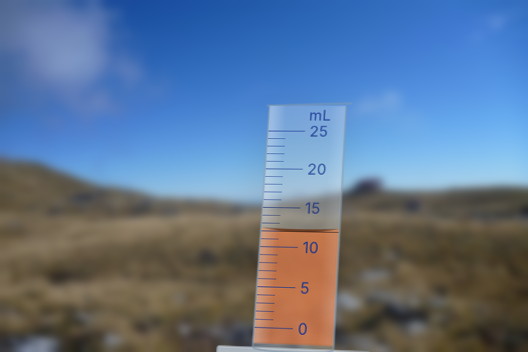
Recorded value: 12 mL
